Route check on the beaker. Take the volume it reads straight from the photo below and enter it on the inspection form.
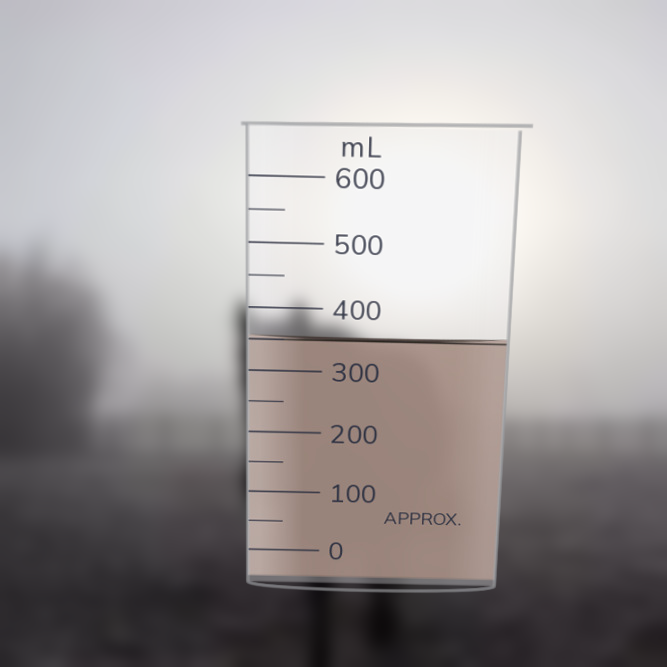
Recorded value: 350 mL
